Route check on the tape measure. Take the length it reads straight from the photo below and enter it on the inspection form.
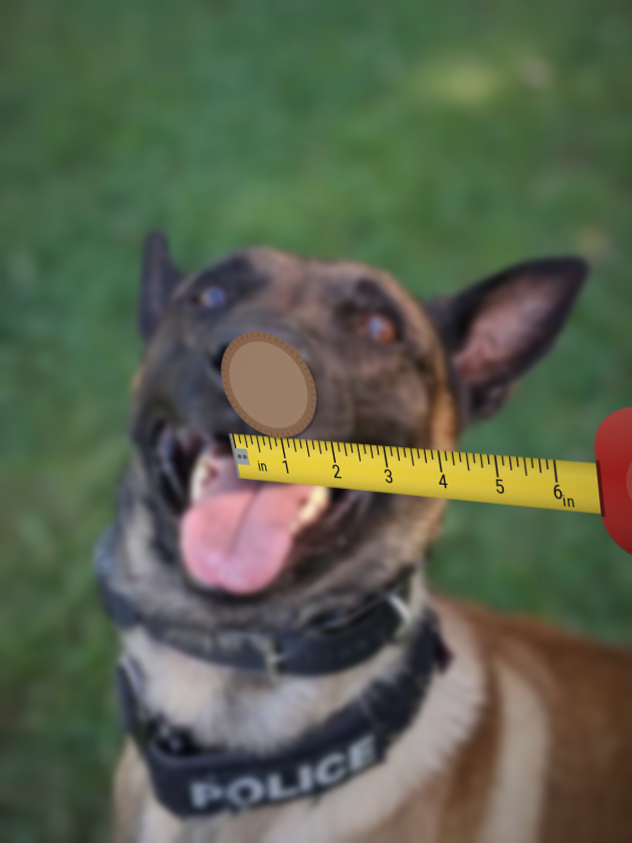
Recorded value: 1.875 in
